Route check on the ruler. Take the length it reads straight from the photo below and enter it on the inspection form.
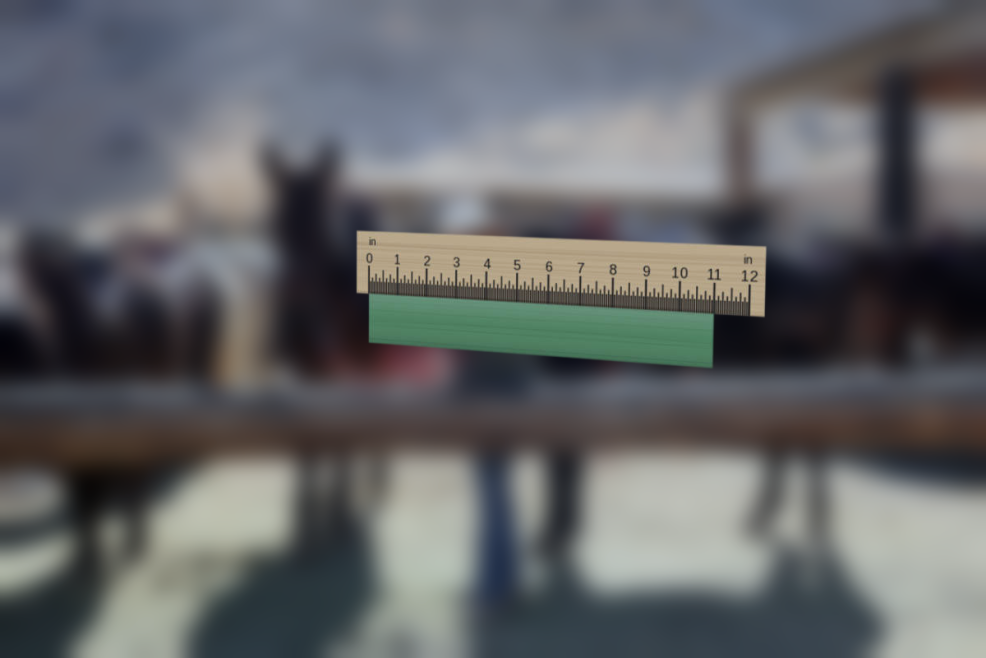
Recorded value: 11 in
